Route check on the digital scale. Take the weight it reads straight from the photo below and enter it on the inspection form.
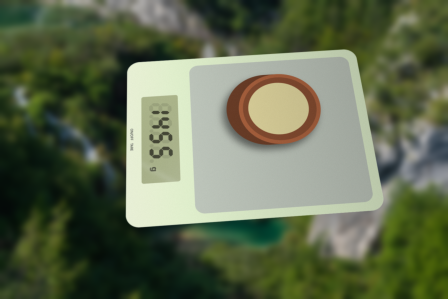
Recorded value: 1455 g
